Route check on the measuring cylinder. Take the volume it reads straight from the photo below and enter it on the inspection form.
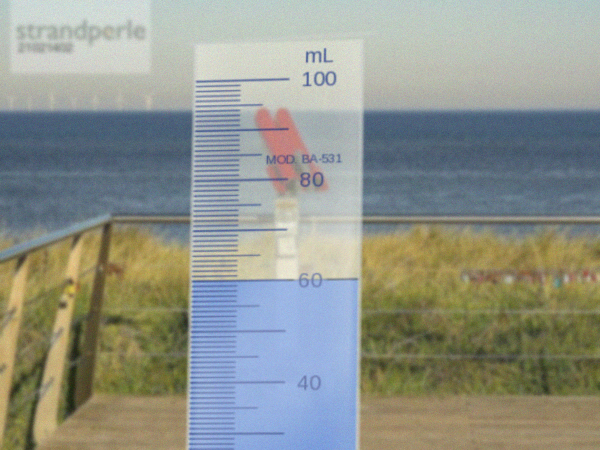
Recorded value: 60 mL
